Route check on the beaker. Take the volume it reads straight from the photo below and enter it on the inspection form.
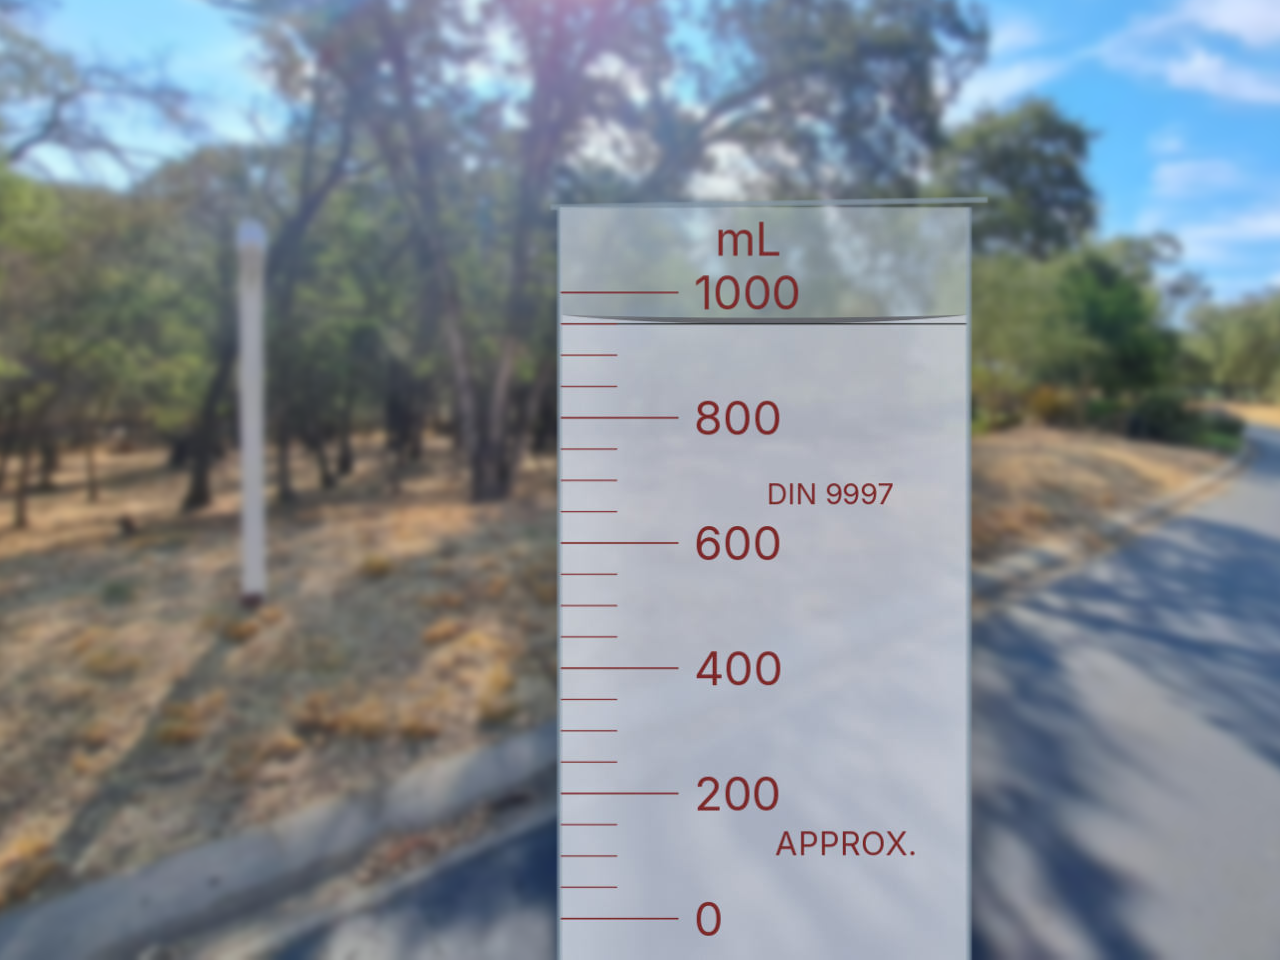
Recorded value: 950 mL
